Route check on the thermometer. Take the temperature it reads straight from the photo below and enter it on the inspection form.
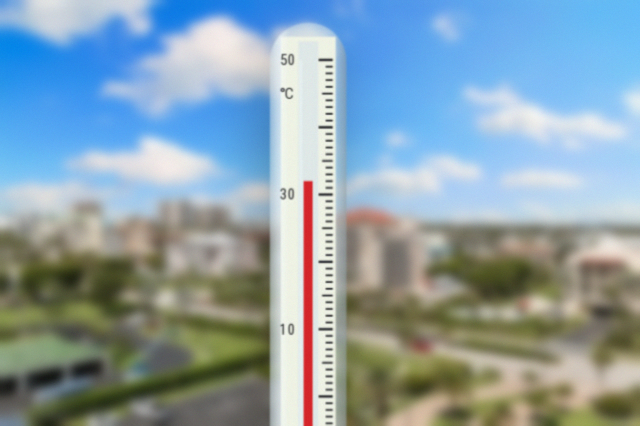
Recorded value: 32 °C
